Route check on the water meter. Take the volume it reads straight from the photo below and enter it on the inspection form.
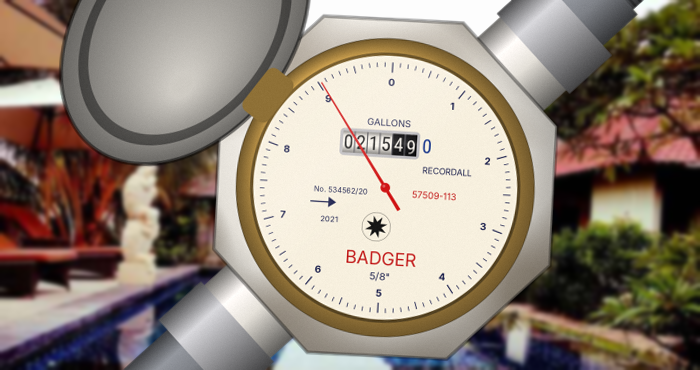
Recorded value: 215489.0 gal
